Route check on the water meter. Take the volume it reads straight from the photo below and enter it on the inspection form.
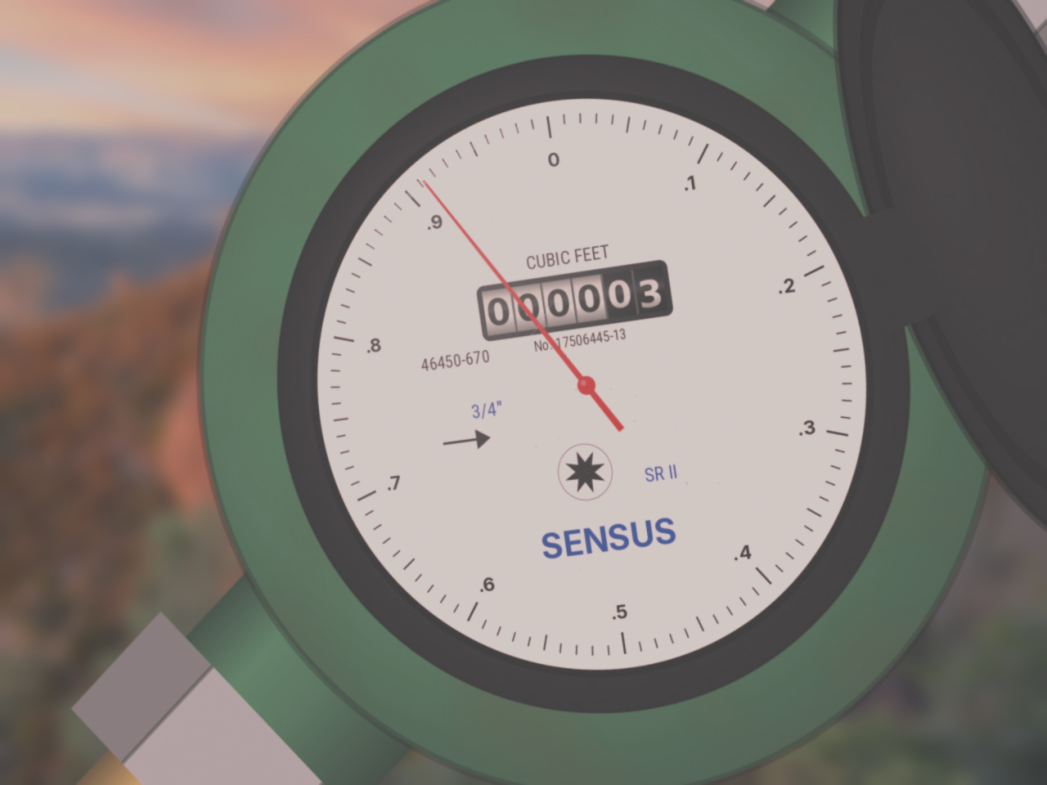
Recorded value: 2.91 ft³
